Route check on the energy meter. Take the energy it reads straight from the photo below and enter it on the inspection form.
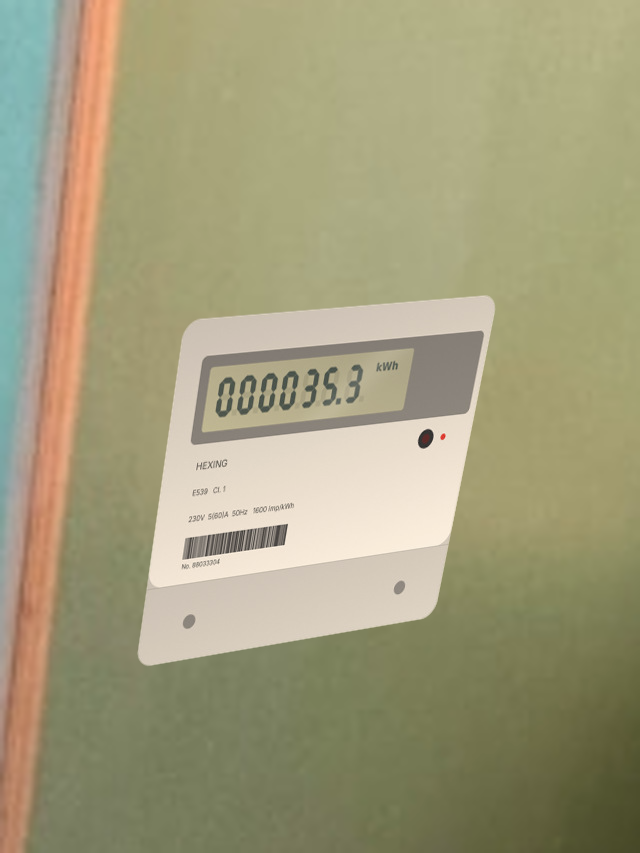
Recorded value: 35.3 kWh
